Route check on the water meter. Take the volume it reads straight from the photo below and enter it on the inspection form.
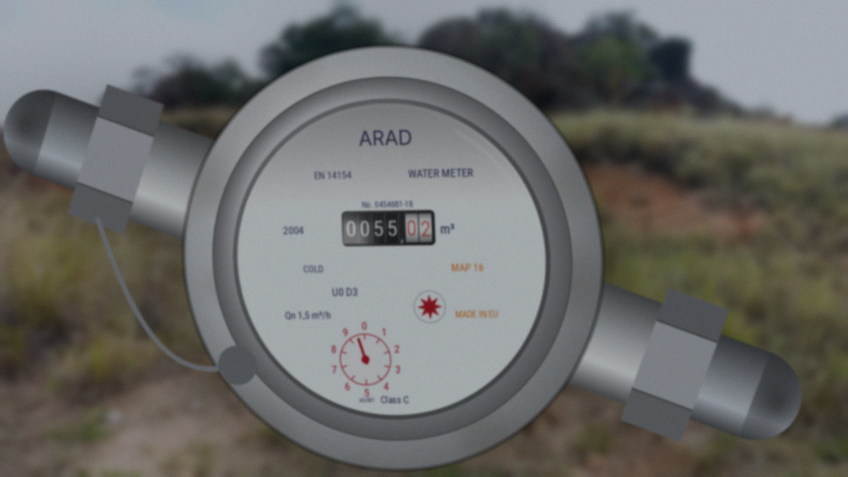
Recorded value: 55.019 m³
